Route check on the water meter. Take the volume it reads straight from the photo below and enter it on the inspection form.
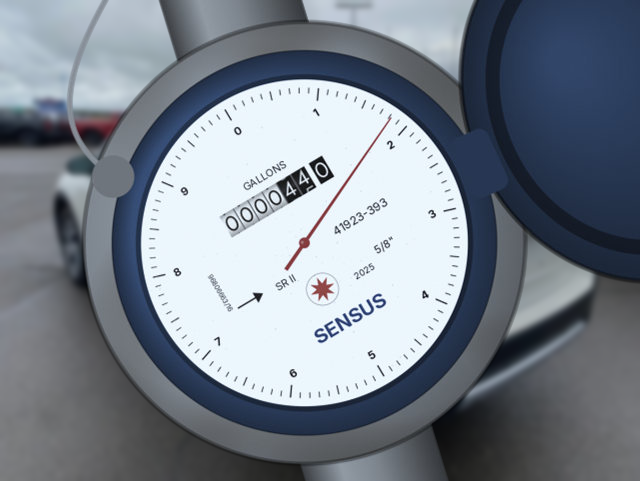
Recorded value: 441.8 gal
